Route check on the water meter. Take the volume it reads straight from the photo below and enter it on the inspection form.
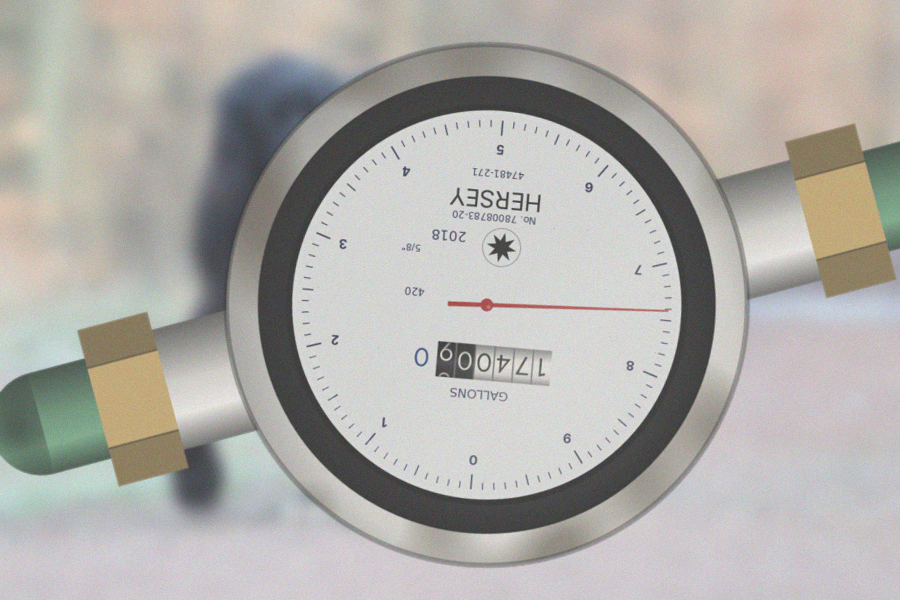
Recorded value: 1740087.4 gal
